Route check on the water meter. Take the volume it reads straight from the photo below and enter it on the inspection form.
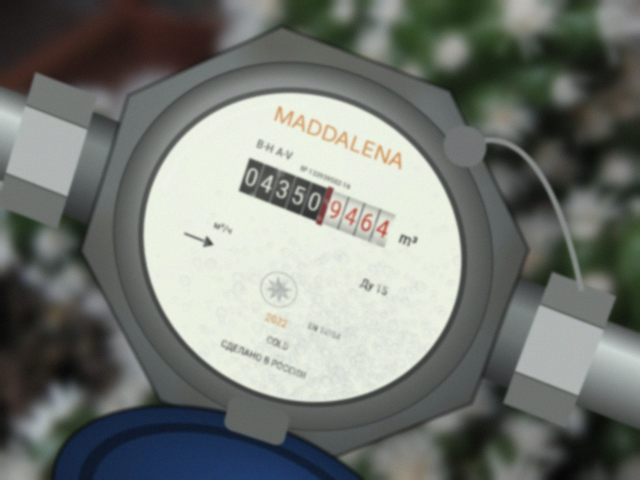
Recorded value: 4350.9464 m³
